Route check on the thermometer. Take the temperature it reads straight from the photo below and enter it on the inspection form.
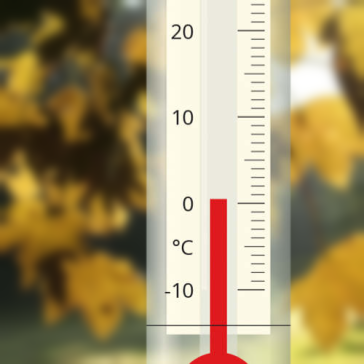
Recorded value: 0.5 °C
